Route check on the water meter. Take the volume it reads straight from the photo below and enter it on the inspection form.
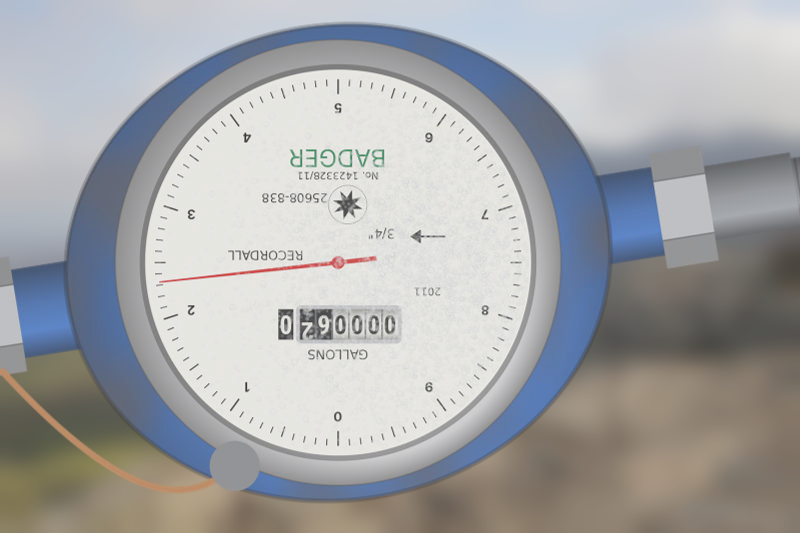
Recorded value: 622.3 gal
